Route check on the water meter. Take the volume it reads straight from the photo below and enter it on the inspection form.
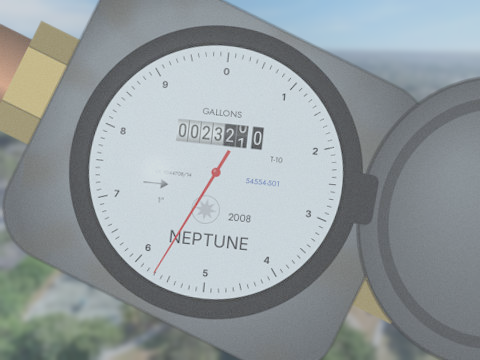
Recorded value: 23205.7 gal
